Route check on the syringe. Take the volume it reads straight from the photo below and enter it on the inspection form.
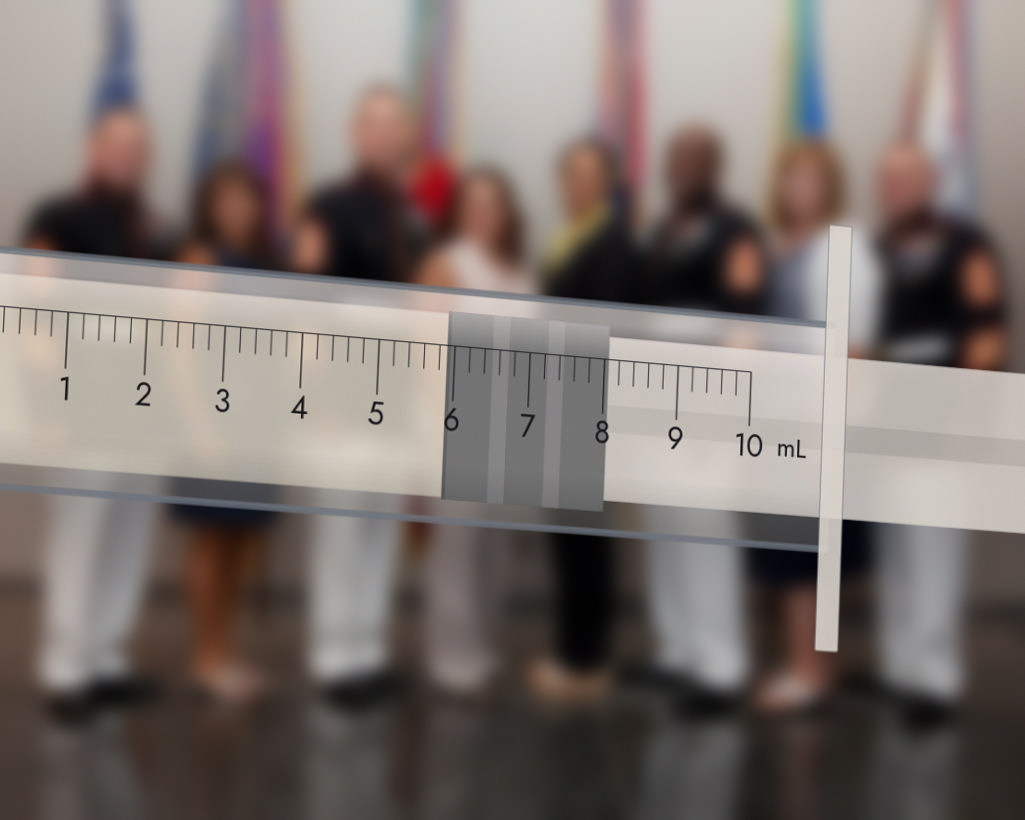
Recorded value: 5.9 mL
